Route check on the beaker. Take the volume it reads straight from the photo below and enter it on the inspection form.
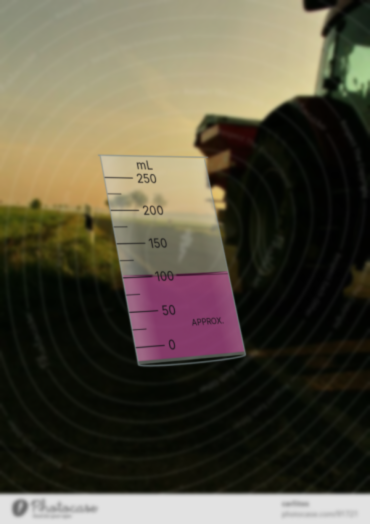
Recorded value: 100 mL
